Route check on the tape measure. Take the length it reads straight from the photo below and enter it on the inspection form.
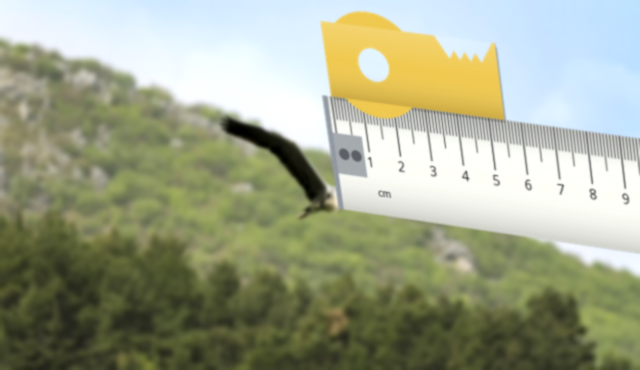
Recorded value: 5.5 cm
